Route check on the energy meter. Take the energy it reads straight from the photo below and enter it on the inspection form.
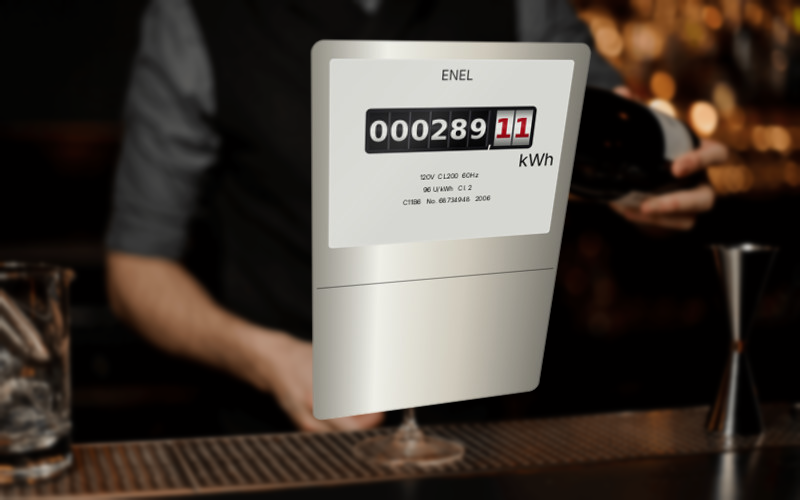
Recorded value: 289.11 kWh
